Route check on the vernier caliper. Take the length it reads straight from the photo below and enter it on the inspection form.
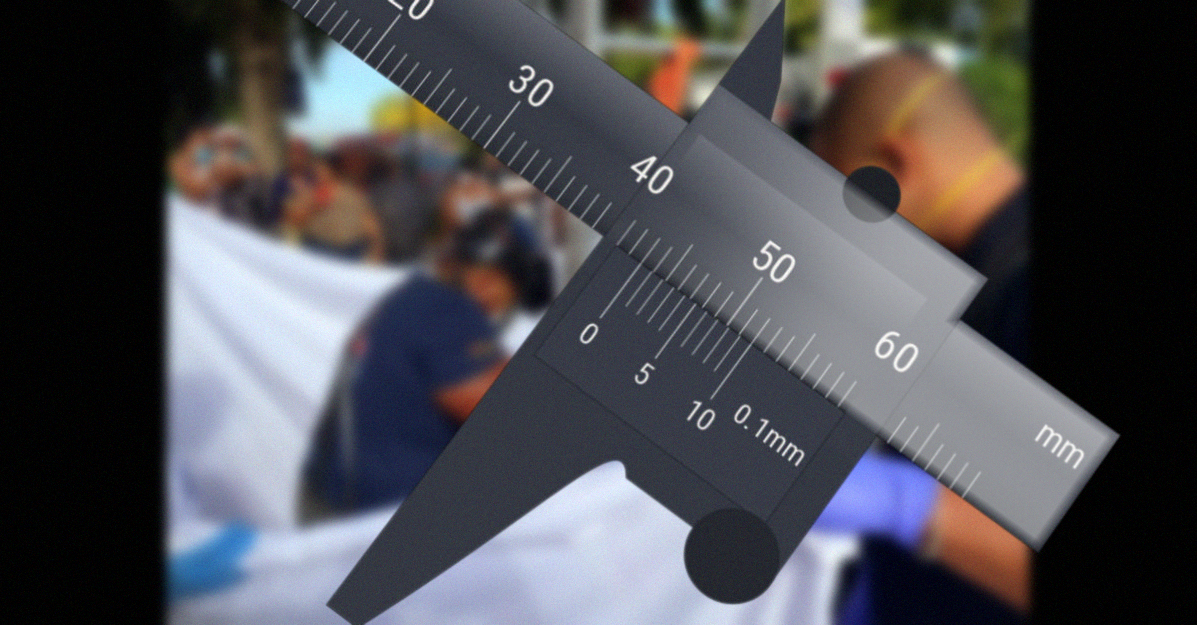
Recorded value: 43.0 mm
